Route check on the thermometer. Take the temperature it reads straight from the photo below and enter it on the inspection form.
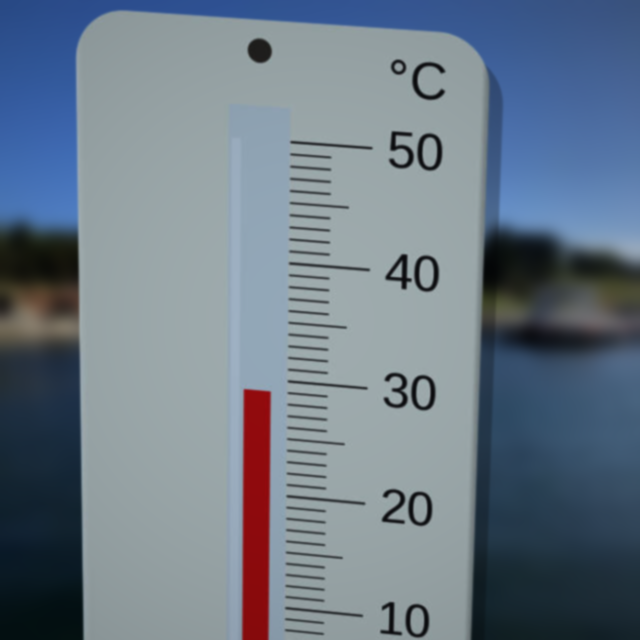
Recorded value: 29 °C
